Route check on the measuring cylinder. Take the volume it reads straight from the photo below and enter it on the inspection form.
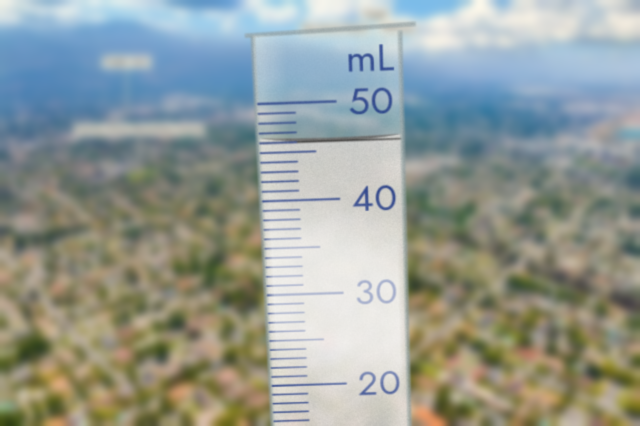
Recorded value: 46 mL
